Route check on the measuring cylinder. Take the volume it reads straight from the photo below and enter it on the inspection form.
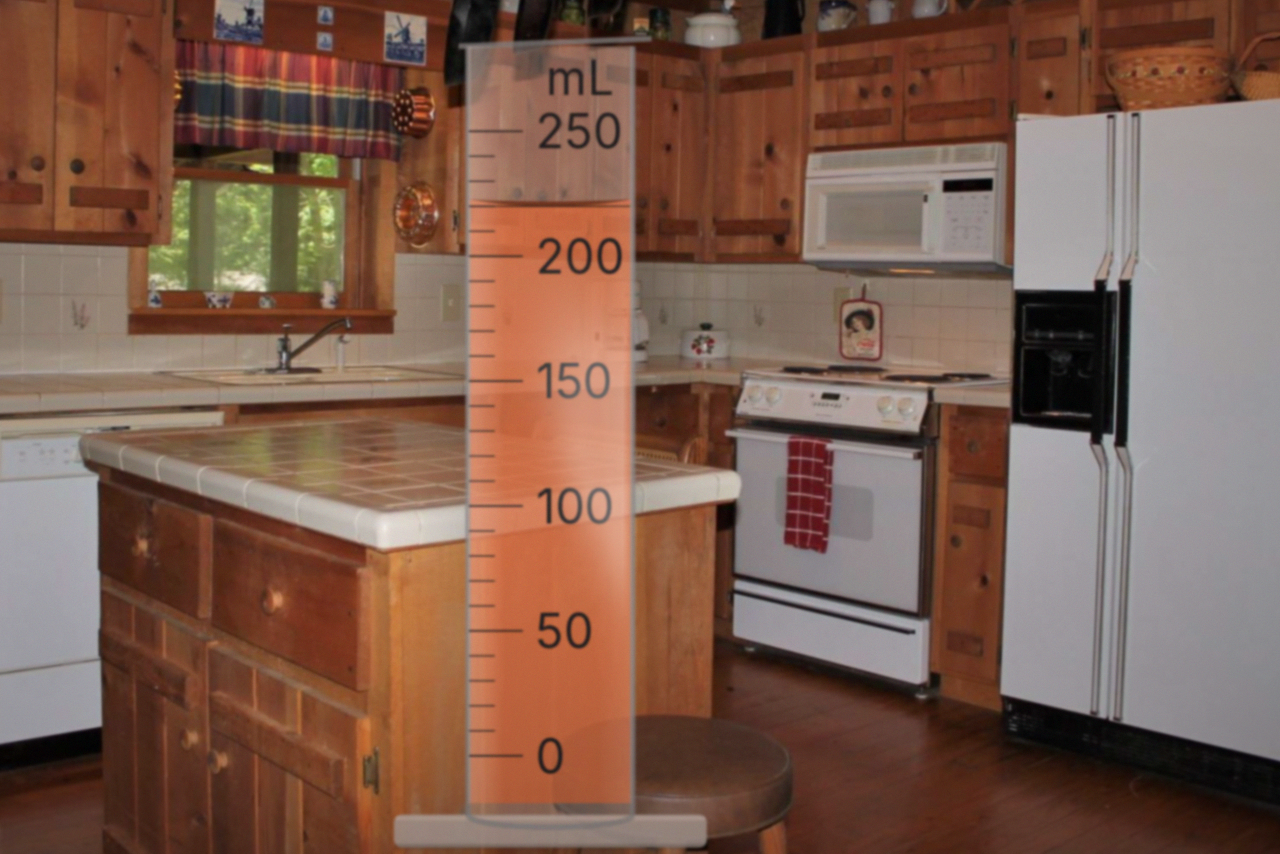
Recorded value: 220 mL
